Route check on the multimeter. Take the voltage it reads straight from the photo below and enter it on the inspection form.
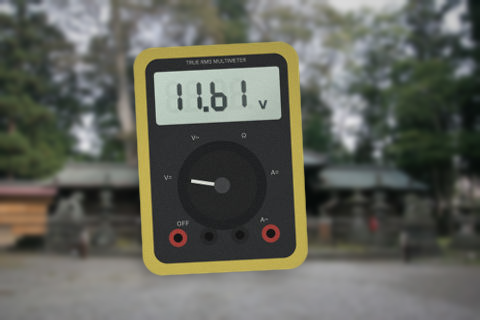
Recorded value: 11.61 V
